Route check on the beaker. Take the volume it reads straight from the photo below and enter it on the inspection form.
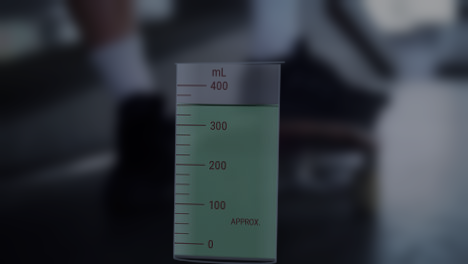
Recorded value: 350 mL
